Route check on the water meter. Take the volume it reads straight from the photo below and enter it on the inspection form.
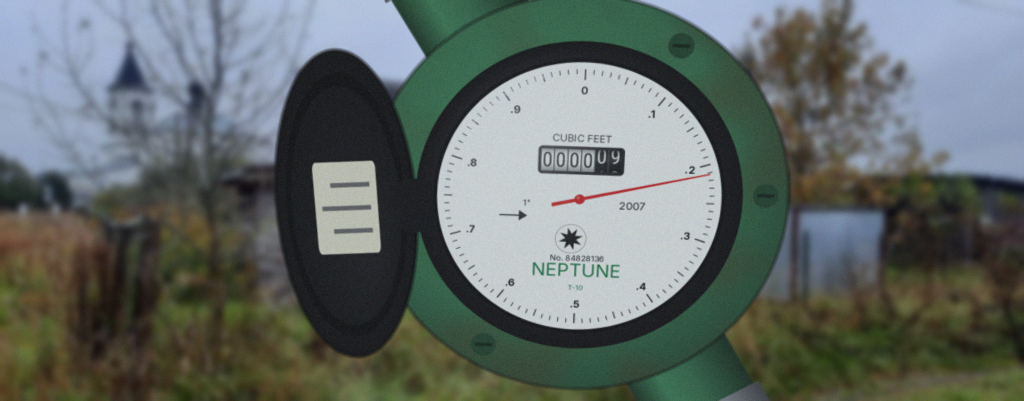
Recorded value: 9.21 ft³
